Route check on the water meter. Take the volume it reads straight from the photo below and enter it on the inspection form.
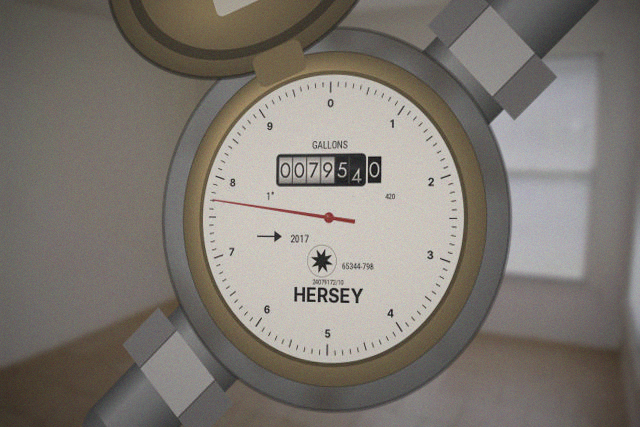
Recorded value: 79537.7 gal
